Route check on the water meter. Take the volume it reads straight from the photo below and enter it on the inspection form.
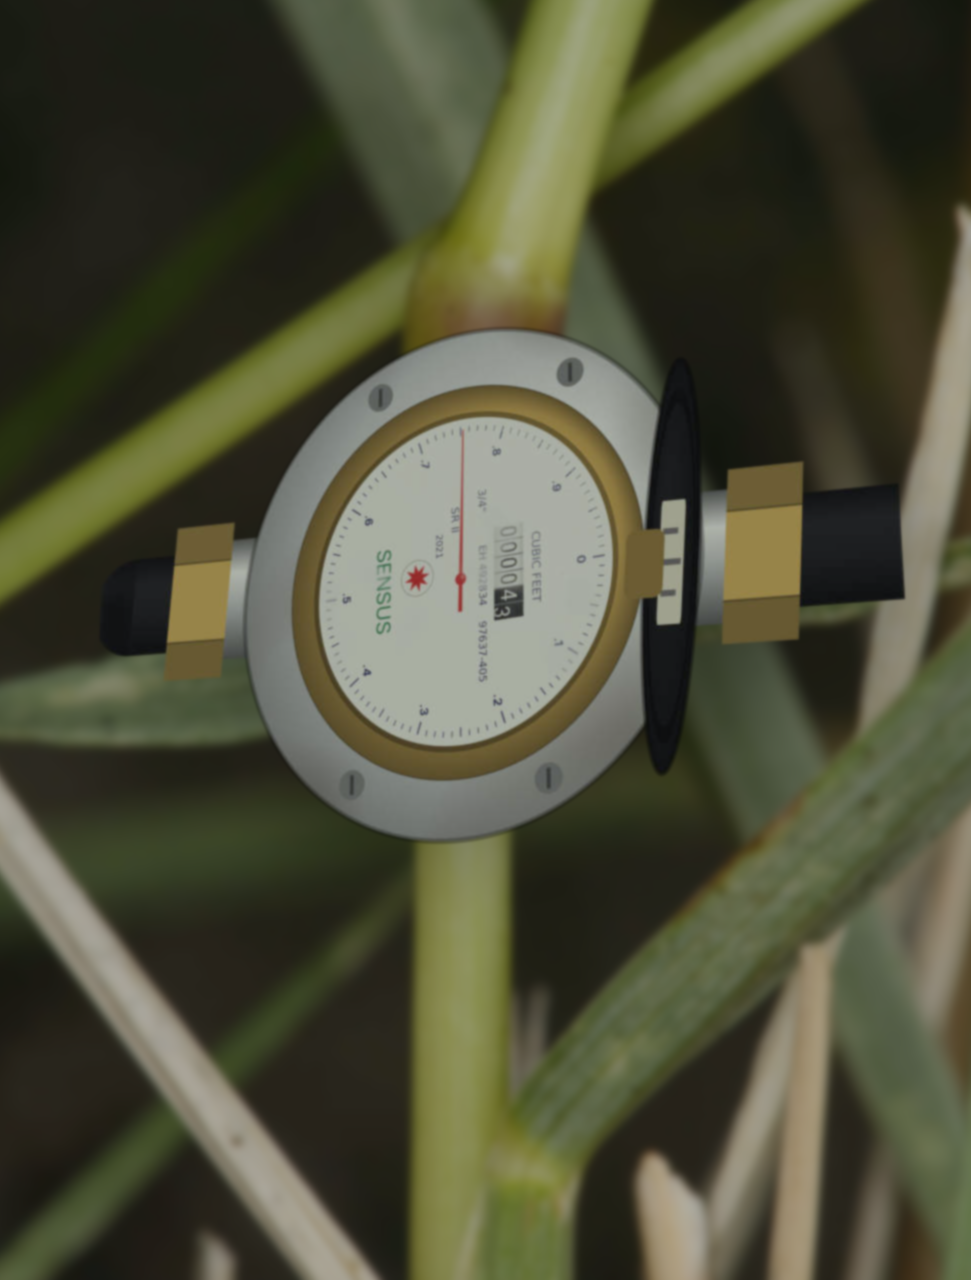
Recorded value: 42.75 ft³
